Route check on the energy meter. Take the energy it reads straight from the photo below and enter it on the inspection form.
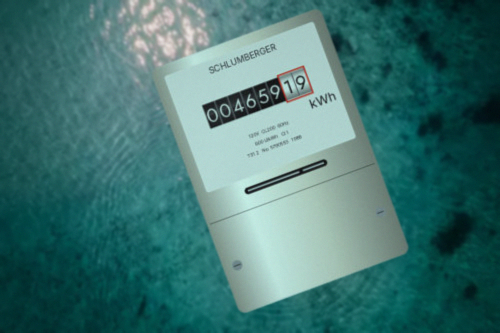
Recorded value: 4659.19 kWh
